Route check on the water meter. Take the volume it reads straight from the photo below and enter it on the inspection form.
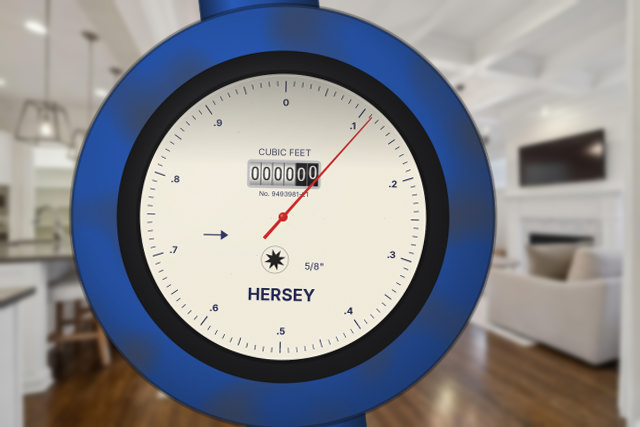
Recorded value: 0.11 ft³
